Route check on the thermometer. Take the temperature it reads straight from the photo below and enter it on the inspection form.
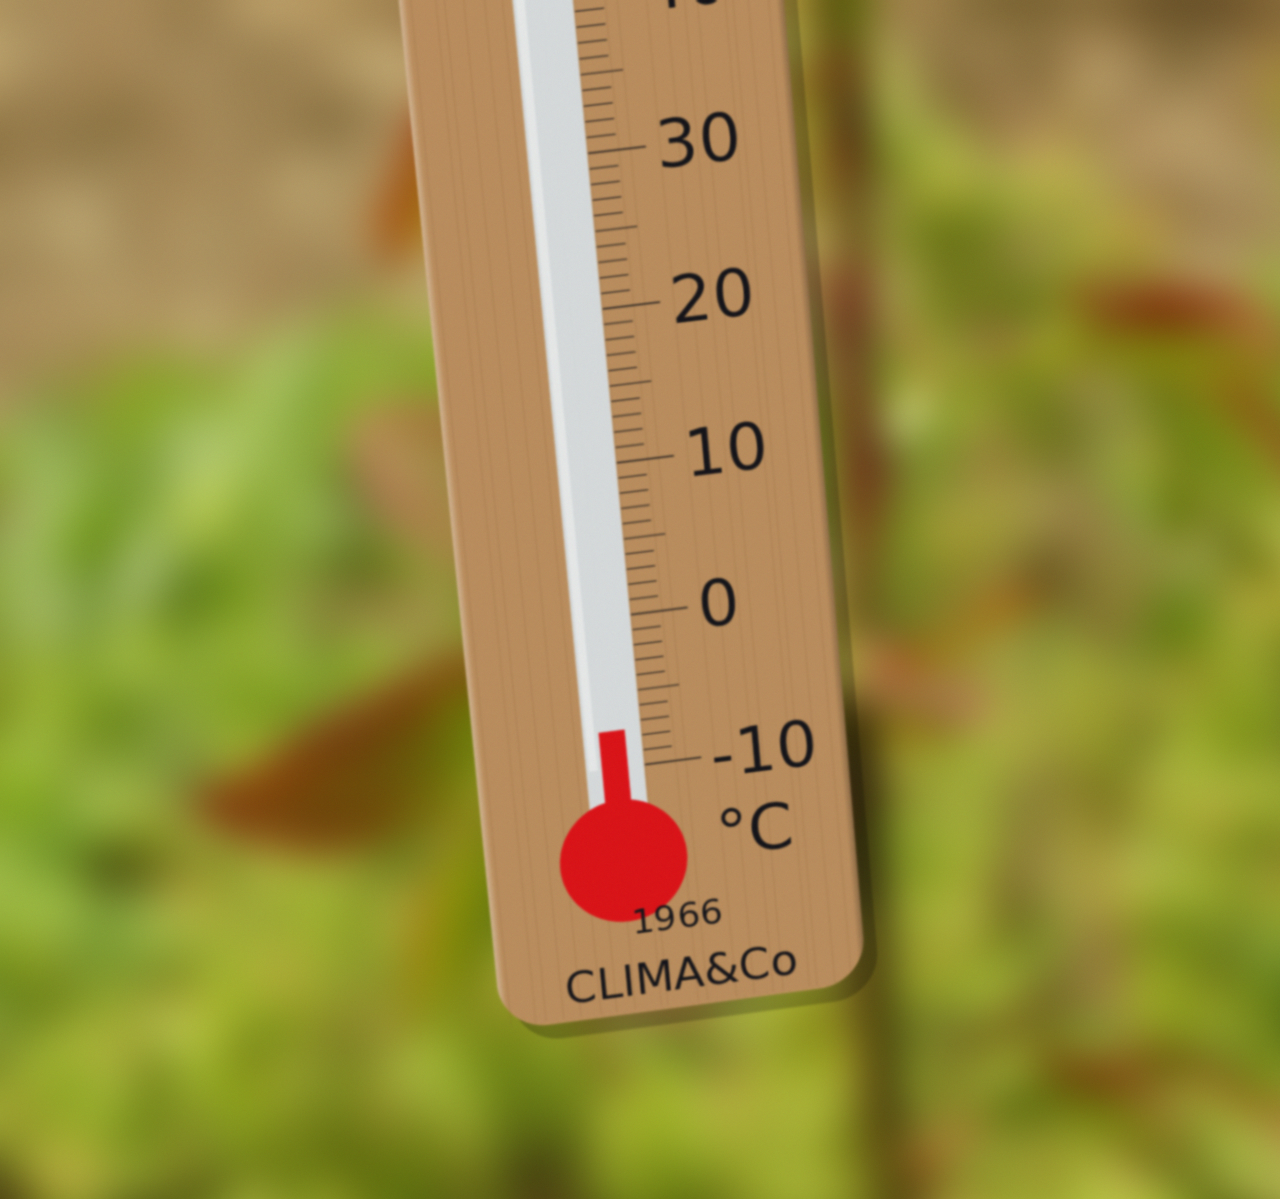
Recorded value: -7.5 °C
